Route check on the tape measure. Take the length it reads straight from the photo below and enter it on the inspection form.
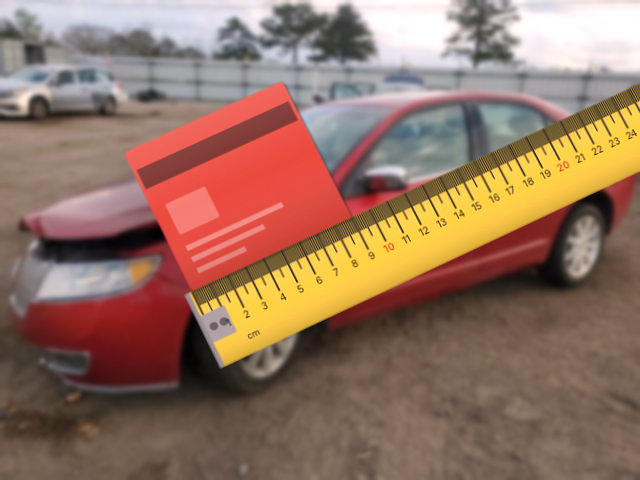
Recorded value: 9 cm
